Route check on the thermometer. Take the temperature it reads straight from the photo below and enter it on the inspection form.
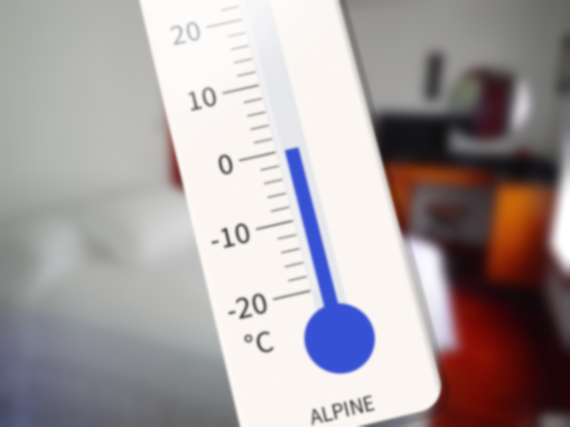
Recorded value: 0 °C
